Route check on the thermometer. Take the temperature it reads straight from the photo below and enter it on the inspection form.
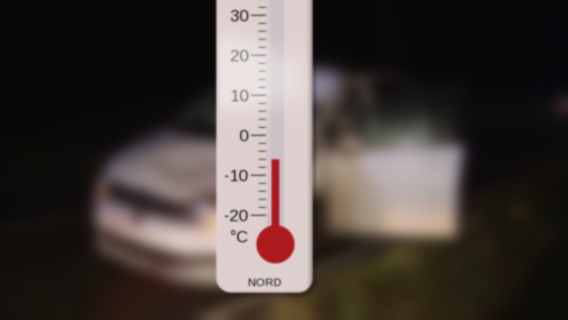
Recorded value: -6 °C
